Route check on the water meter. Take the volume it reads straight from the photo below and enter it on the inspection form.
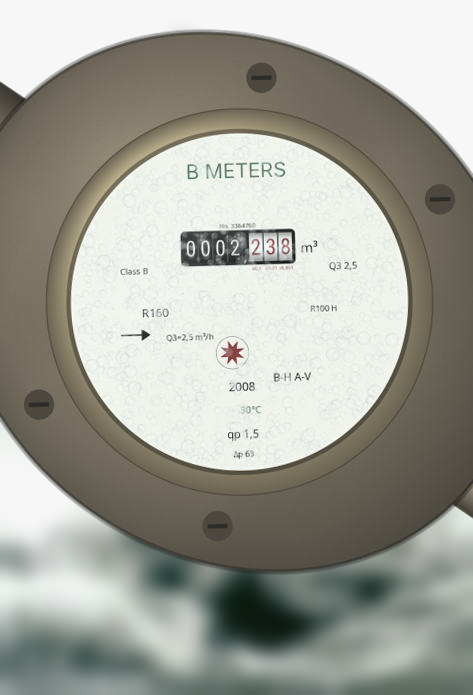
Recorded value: 2.238 m³
